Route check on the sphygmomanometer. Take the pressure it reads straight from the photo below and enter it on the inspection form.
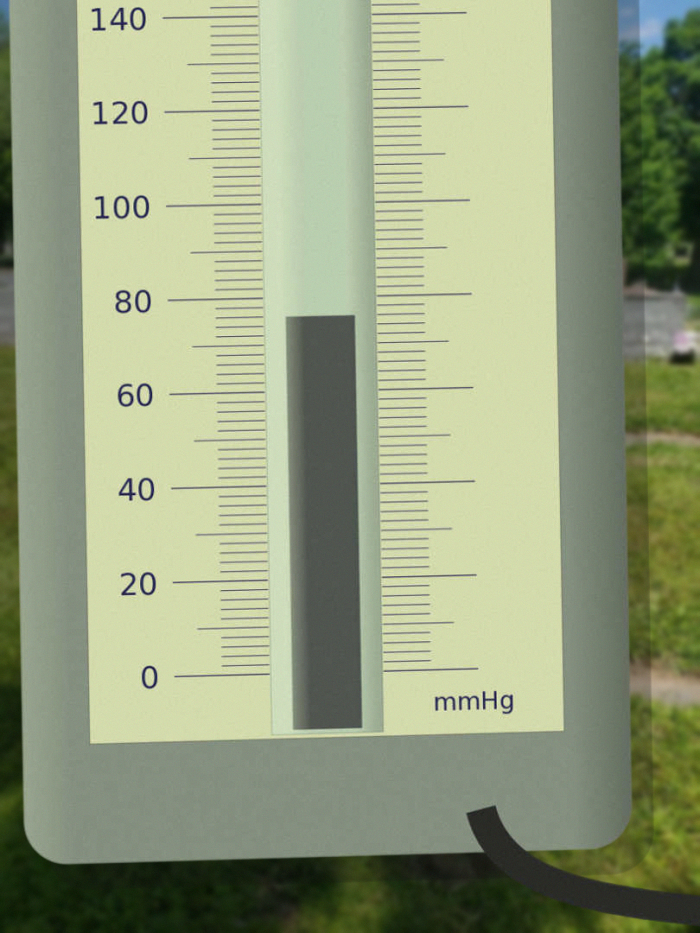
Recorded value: 76 mmHg
